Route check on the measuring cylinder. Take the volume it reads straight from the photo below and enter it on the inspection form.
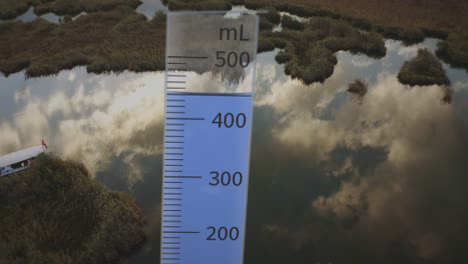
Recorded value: 440 mL
